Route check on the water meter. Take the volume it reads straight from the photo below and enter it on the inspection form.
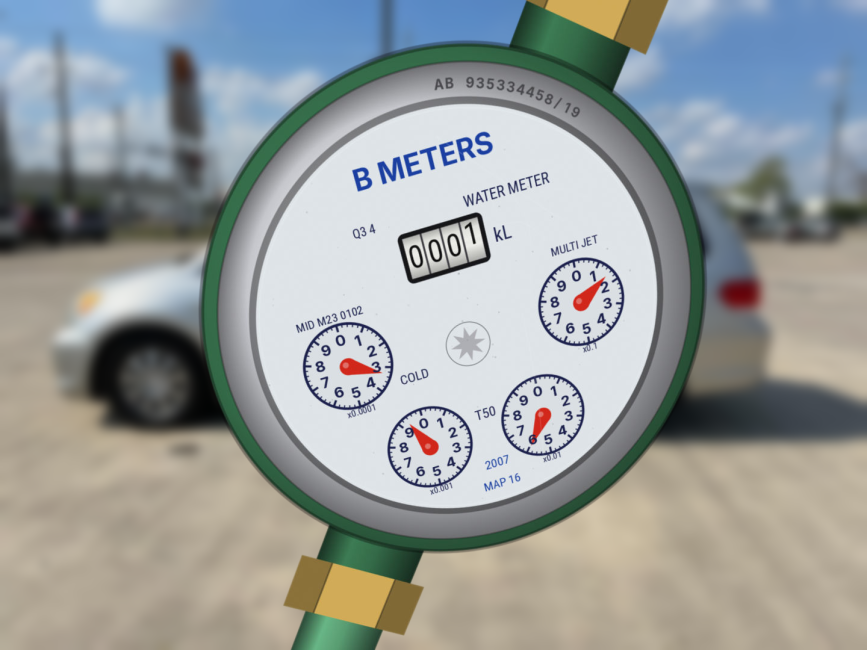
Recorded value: 1.1593 kL
